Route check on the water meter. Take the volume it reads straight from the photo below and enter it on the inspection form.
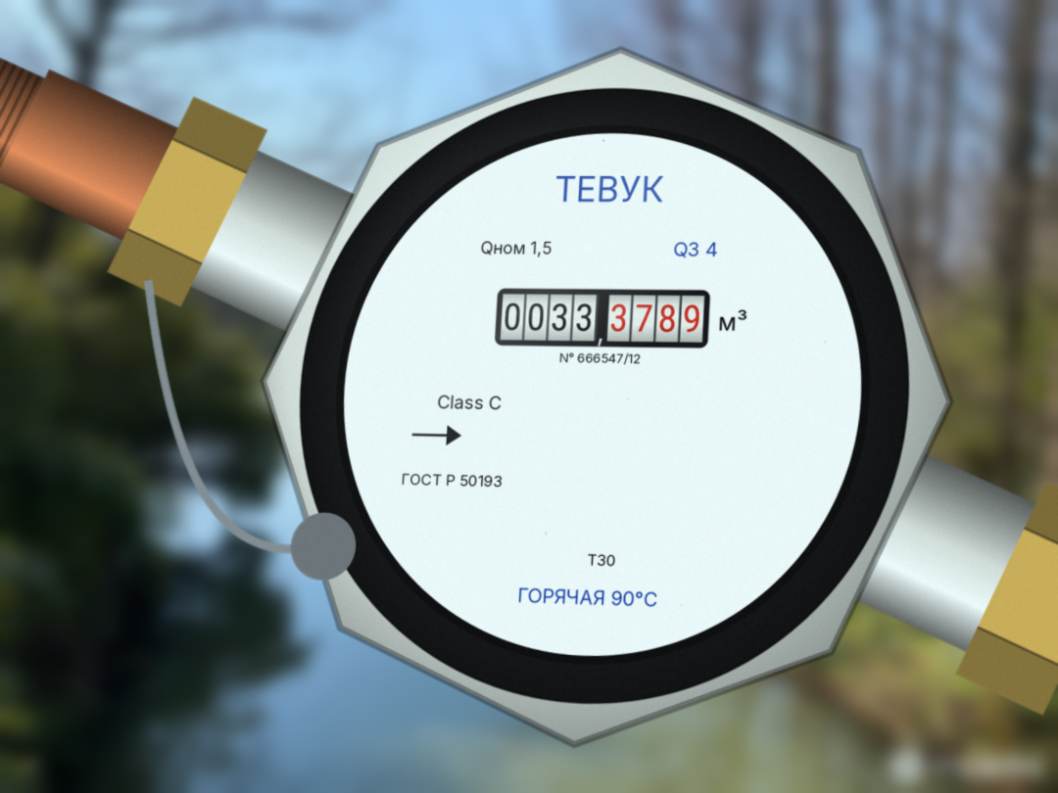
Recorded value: 33.3789 m³
